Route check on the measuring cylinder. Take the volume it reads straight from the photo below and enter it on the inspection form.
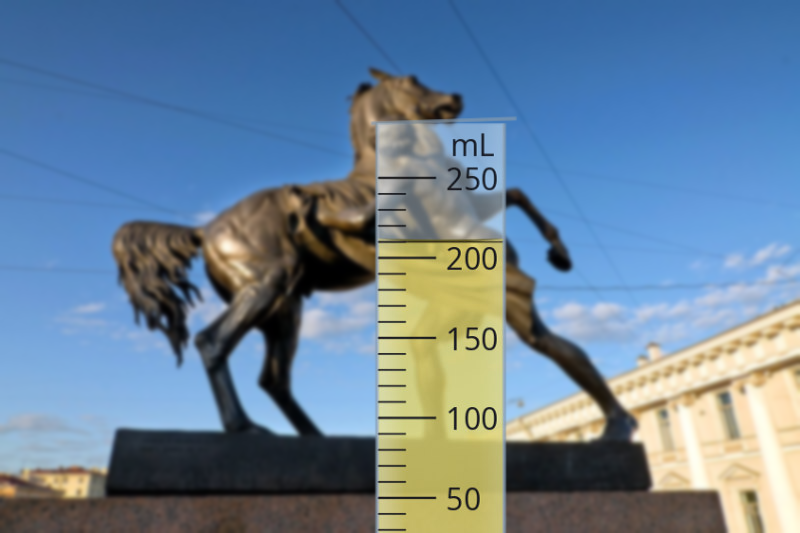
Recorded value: 210 mL
